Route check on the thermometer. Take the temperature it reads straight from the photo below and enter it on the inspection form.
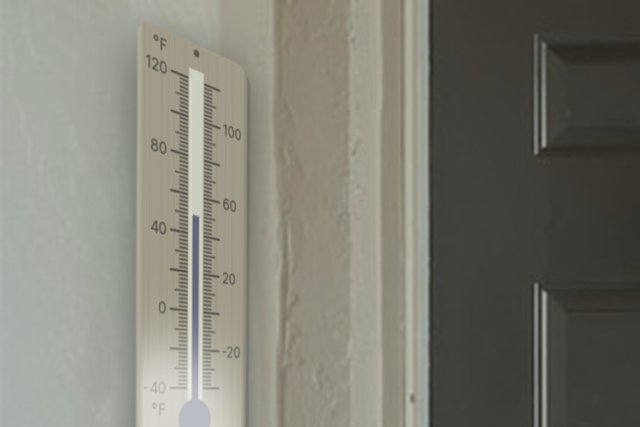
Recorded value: 50 °F
